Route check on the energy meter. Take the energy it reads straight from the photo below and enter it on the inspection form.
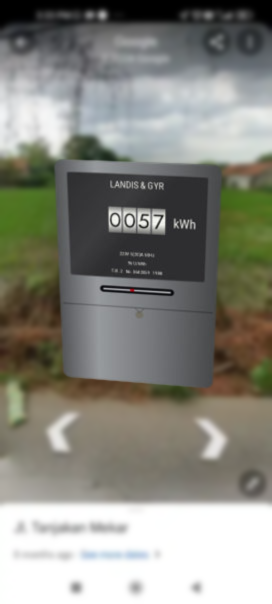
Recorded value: 57 kWh
